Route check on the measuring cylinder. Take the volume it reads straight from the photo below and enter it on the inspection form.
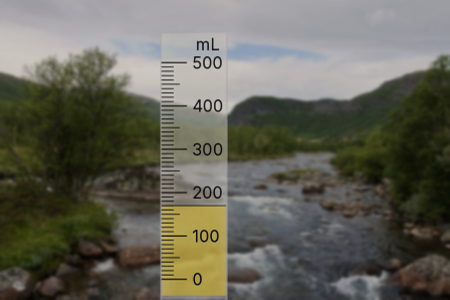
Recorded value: 170 mL
